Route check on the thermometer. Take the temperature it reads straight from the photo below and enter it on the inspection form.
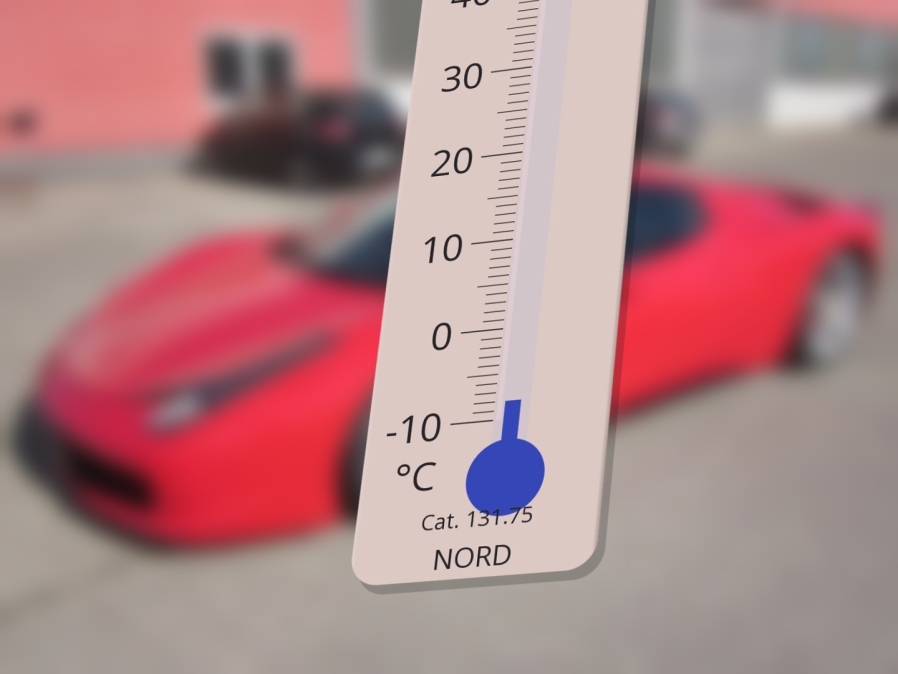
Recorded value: -8 °C
